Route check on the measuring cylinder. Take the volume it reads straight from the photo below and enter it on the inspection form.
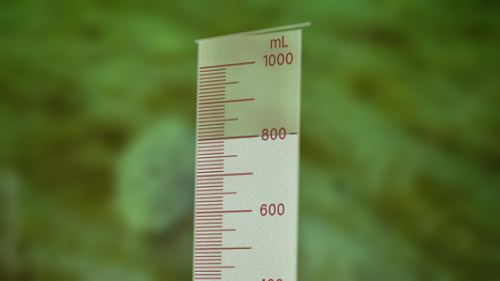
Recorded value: 800 mL
